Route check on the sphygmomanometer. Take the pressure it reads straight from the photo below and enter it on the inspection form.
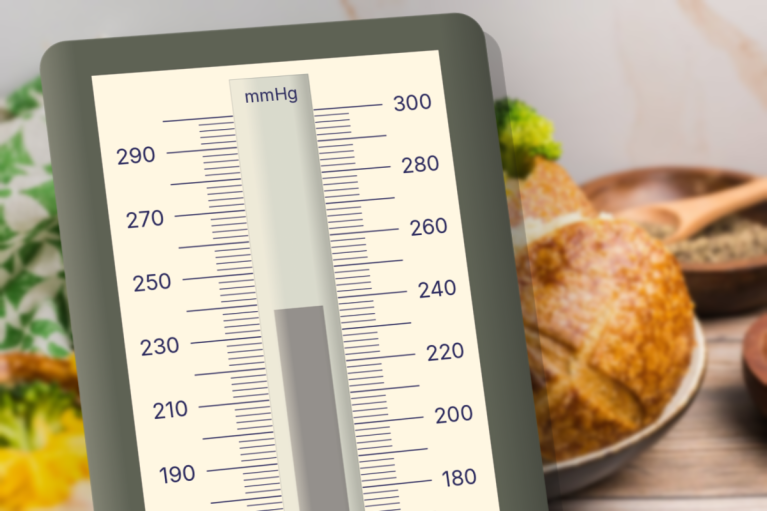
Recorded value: 238 mmHg
